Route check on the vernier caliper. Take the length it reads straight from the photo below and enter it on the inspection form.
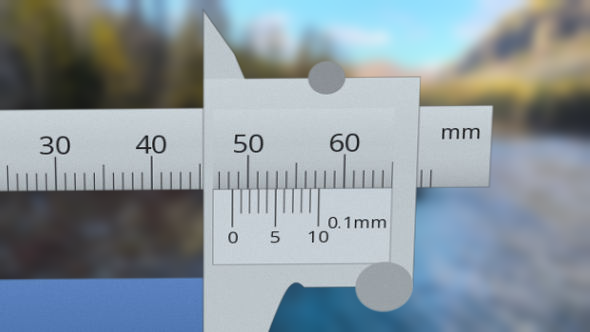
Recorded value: 48.4 mm
